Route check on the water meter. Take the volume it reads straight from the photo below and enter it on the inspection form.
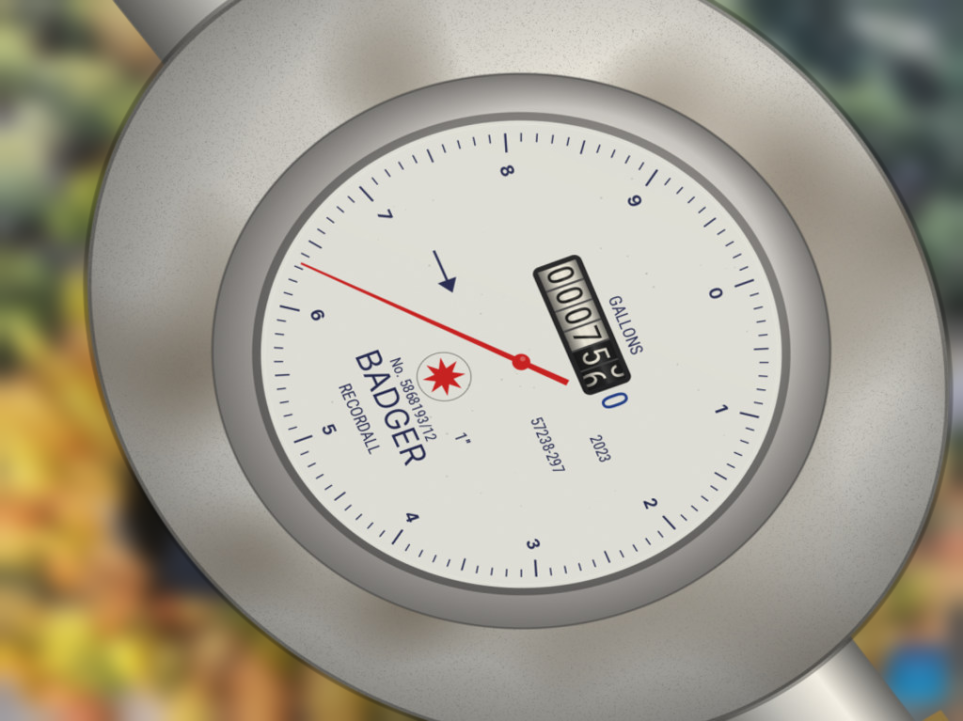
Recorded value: 7556.3 gal
